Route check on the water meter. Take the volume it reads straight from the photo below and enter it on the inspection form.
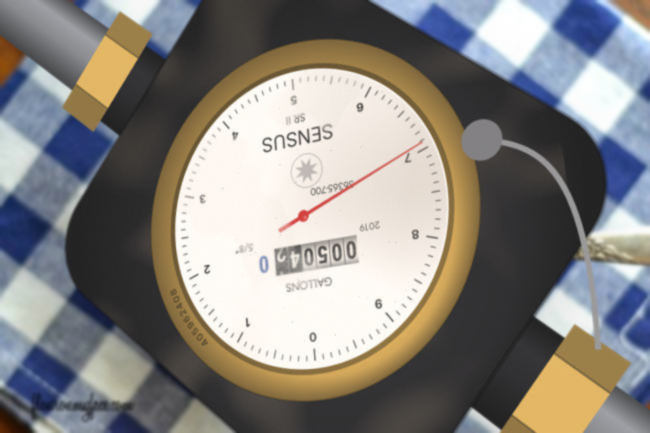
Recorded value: 50416.9 gal
